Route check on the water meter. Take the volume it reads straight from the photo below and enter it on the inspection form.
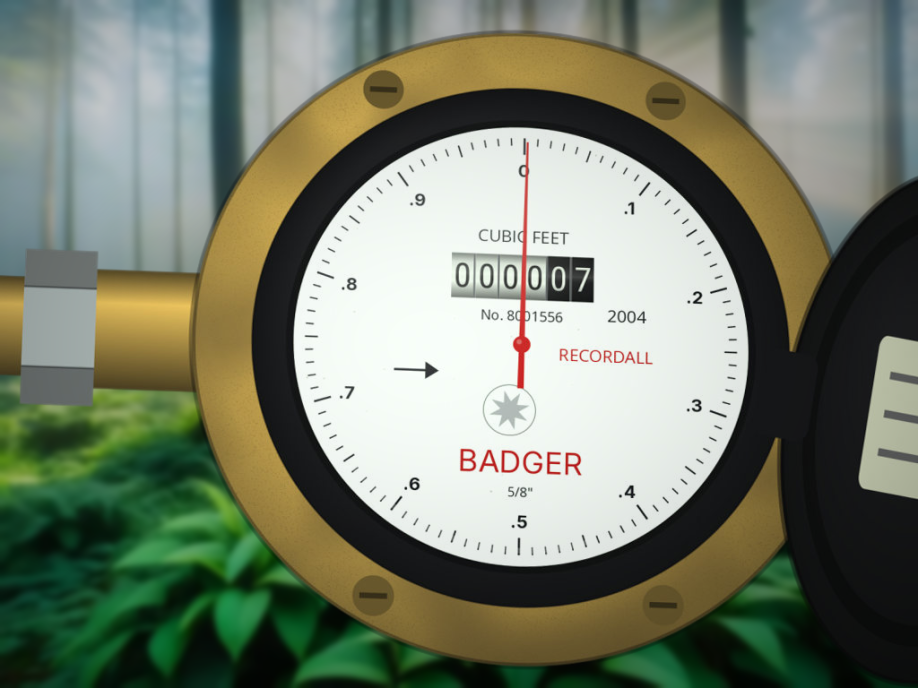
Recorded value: 7.00 ft³
